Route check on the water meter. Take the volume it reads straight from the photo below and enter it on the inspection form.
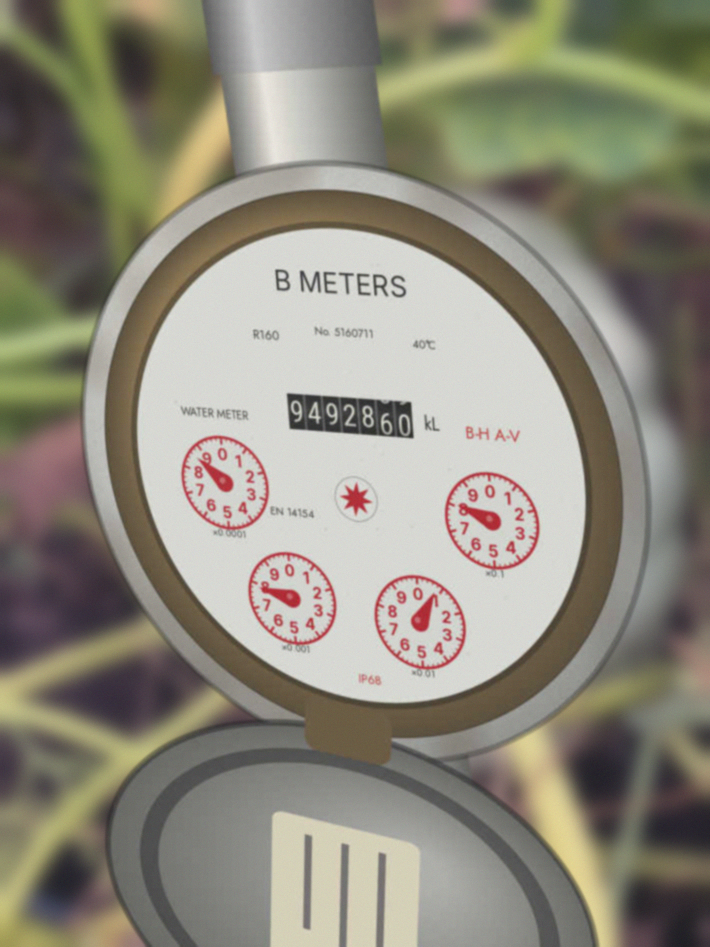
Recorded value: 9492859.8078 kL
